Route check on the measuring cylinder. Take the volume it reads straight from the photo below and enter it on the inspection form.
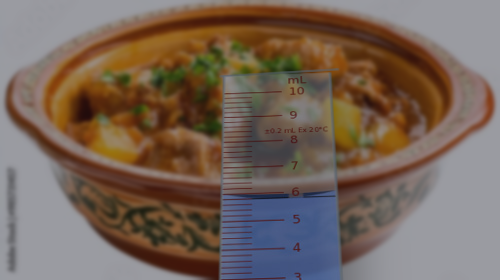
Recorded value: 5.8 mL
